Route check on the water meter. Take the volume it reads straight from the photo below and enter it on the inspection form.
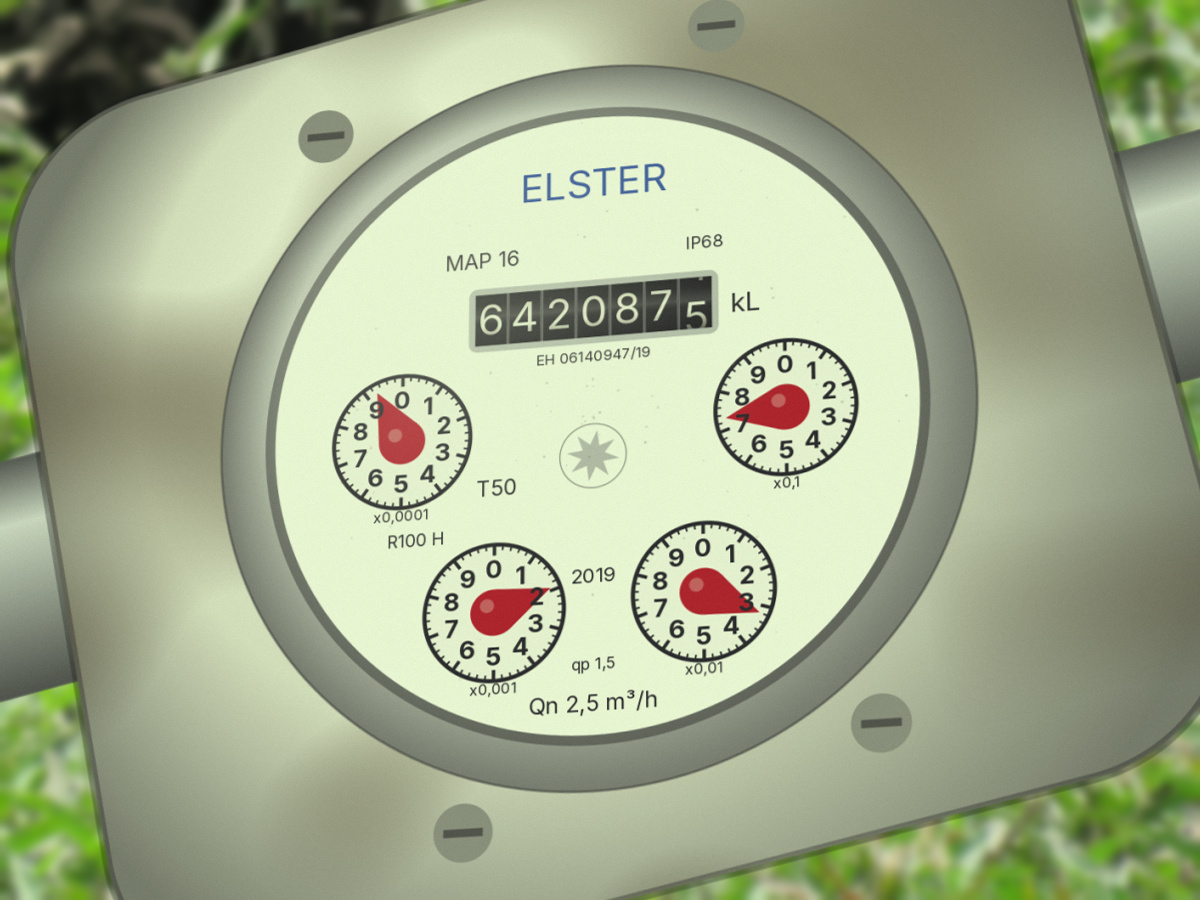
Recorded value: 6420874.7319 kL
